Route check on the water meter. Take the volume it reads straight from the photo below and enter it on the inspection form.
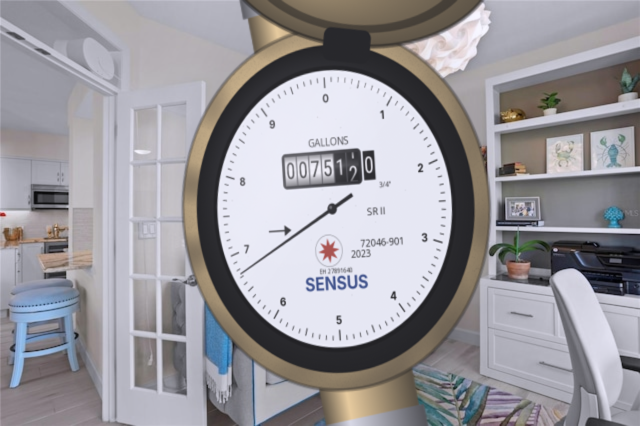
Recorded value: 75116.7 gal
